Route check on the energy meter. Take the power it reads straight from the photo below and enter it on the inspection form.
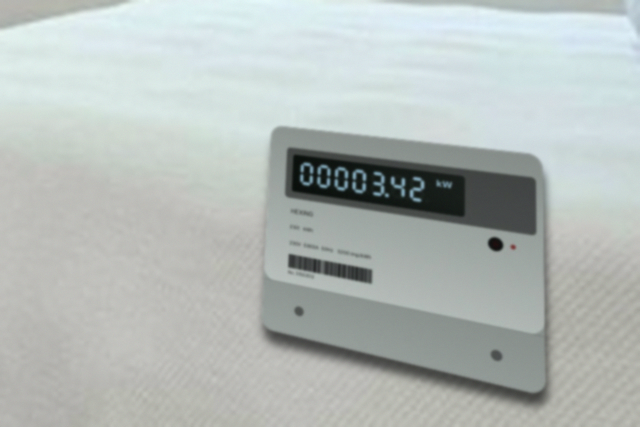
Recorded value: 3.42 kW
